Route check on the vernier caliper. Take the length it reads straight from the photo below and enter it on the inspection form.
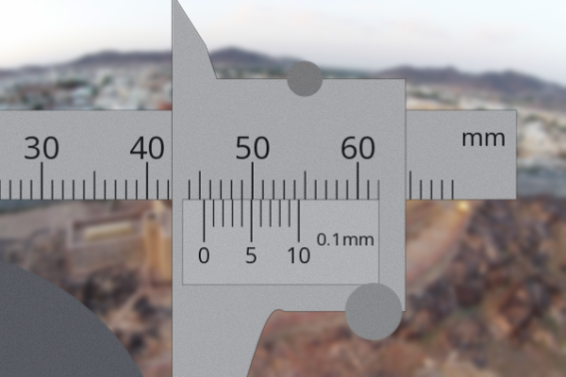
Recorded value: 45.4 mm
